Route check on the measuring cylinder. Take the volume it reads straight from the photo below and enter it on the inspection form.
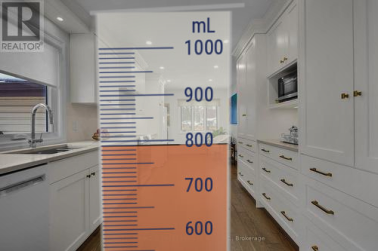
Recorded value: 790 mL
